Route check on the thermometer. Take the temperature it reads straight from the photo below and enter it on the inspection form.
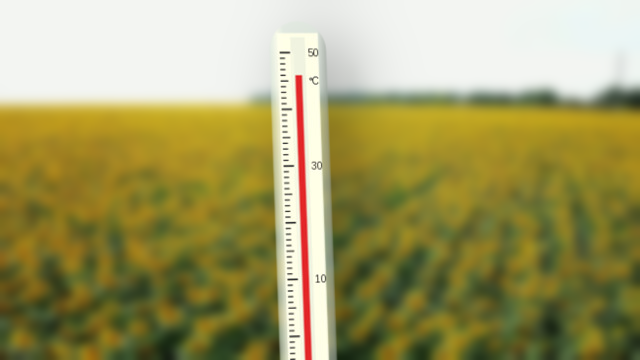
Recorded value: 46 °C
